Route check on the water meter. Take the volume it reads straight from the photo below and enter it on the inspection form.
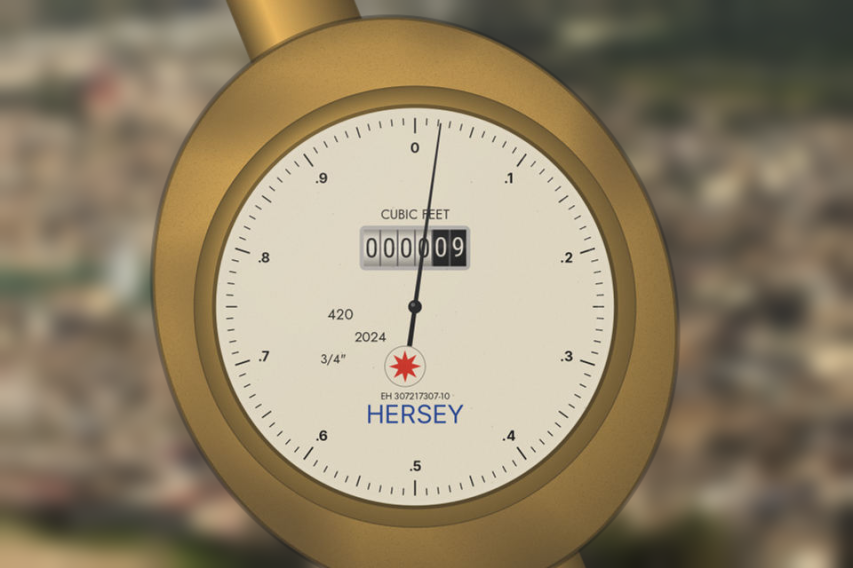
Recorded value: 9.02 ft³
